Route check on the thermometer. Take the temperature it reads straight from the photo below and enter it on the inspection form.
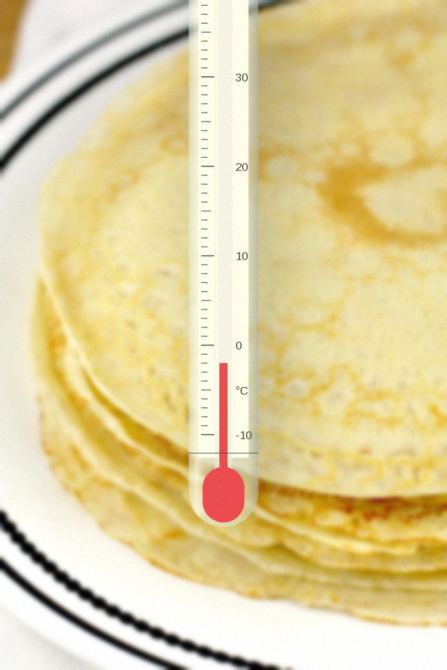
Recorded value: -2 °C
